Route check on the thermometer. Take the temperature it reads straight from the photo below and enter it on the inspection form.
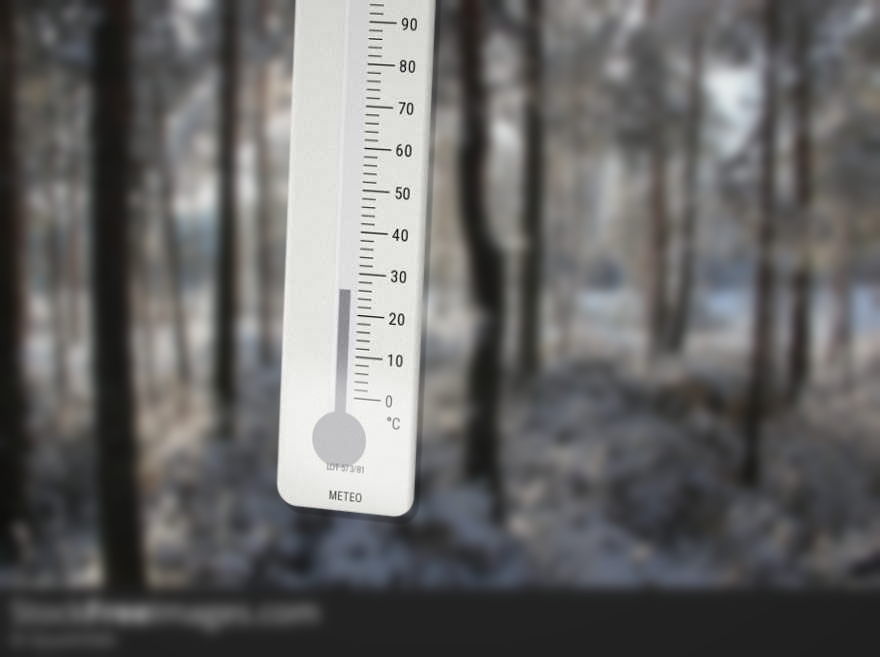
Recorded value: 26 °C
